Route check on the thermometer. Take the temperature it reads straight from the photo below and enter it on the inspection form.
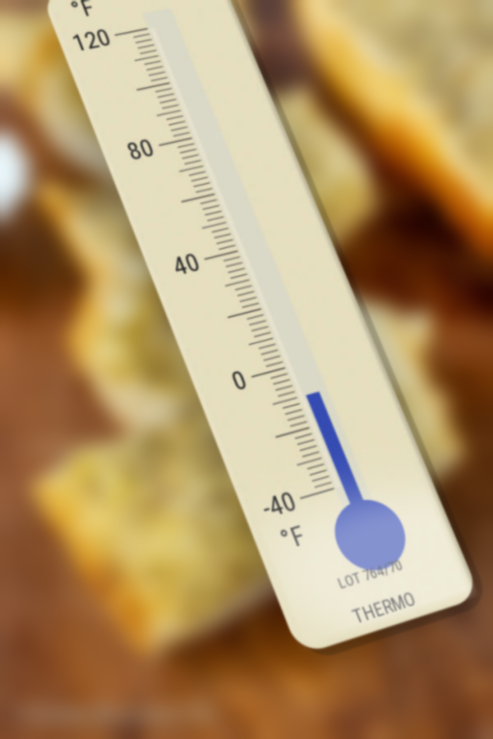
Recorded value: -10 °F
